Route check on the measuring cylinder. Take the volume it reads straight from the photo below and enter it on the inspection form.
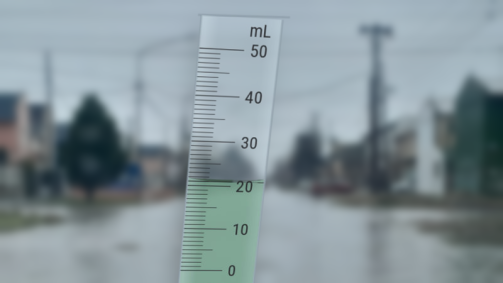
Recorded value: 21 mL
